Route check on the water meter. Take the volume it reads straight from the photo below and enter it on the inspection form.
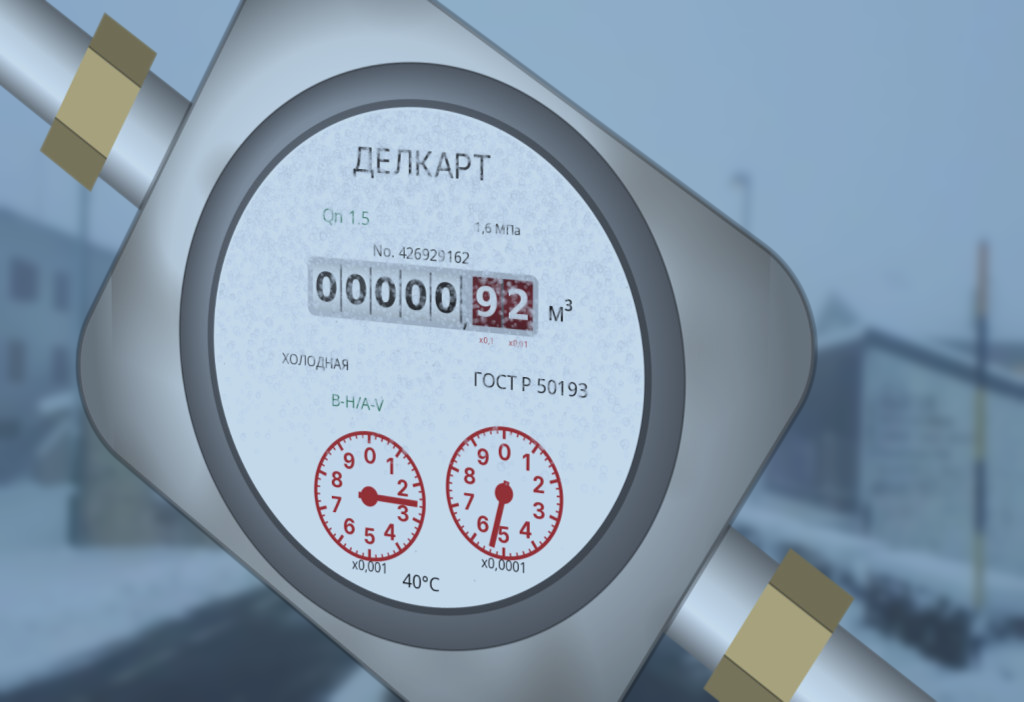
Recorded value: 0.9225 m³
